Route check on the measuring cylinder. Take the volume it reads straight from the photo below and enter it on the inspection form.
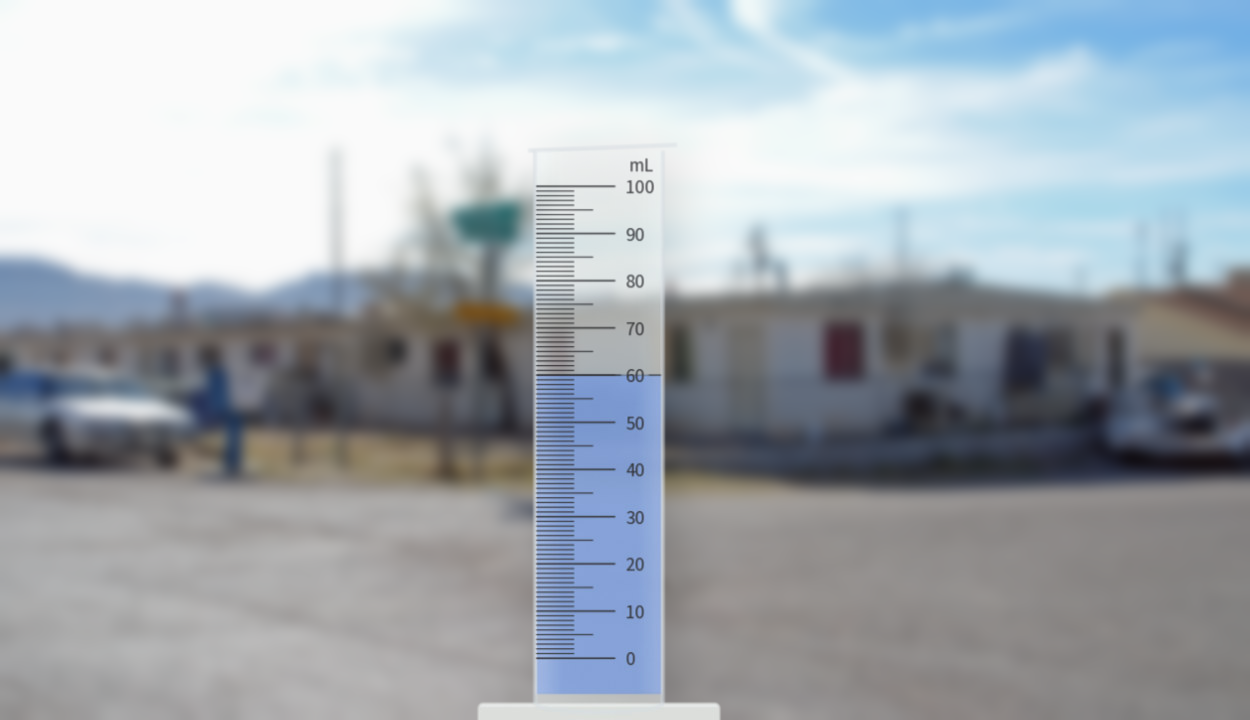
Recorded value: 60 mL
